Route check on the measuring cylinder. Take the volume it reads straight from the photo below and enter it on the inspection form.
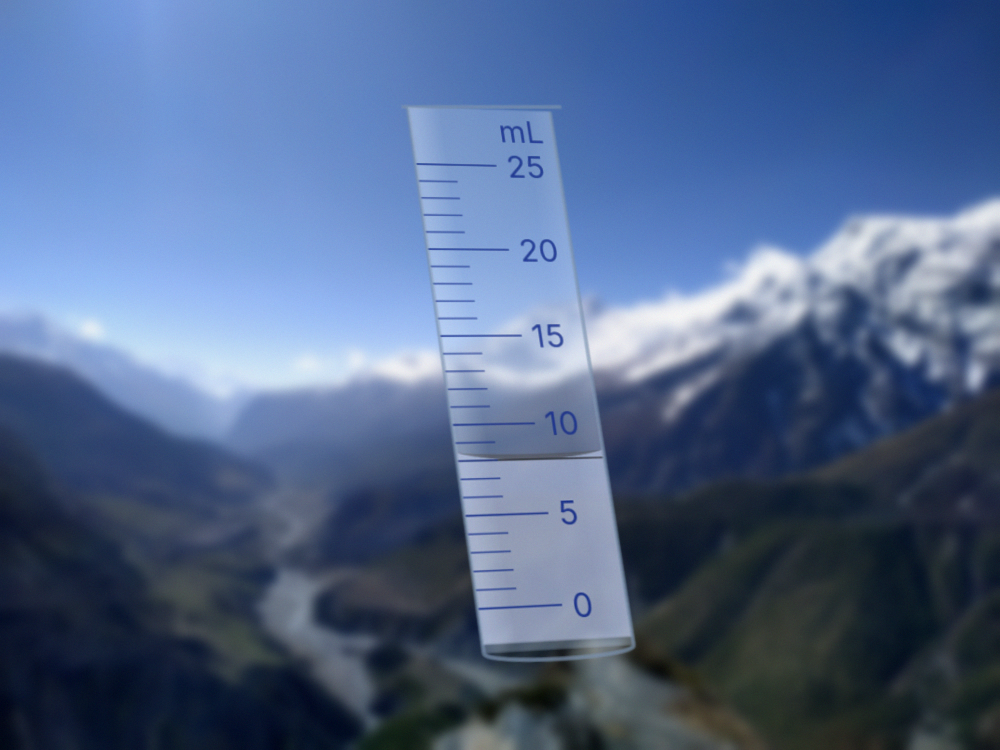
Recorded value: 8 mL
